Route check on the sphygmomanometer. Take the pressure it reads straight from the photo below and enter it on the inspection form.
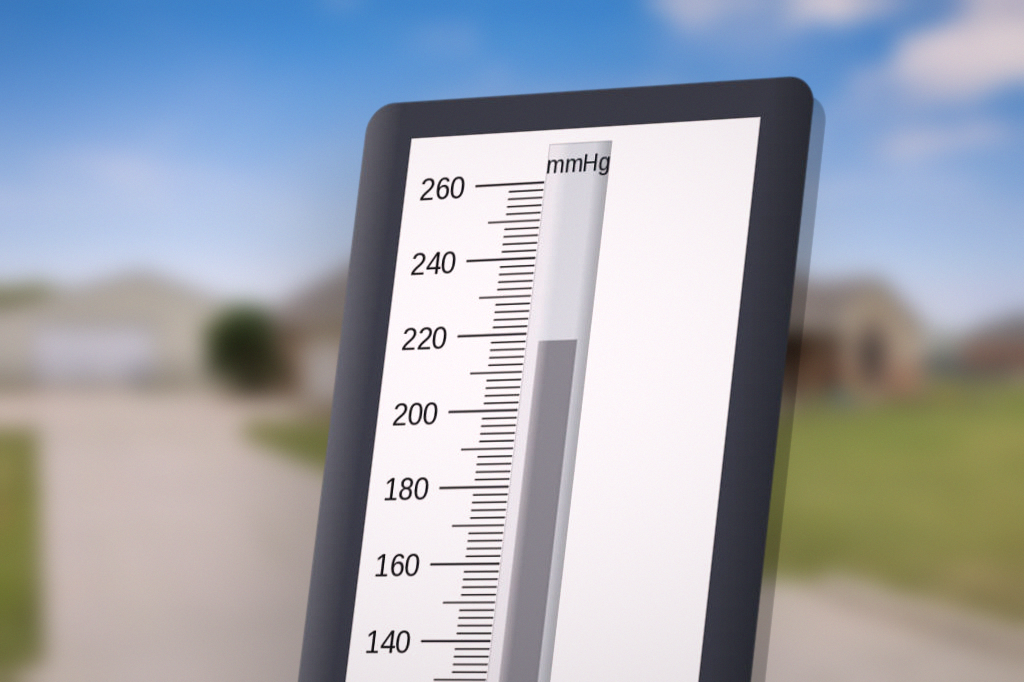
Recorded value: 218 mmHg
